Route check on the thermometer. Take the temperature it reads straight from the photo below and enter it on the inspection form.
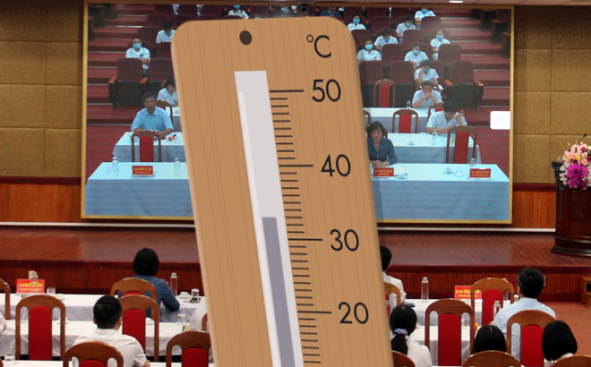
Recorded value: 33 °C
